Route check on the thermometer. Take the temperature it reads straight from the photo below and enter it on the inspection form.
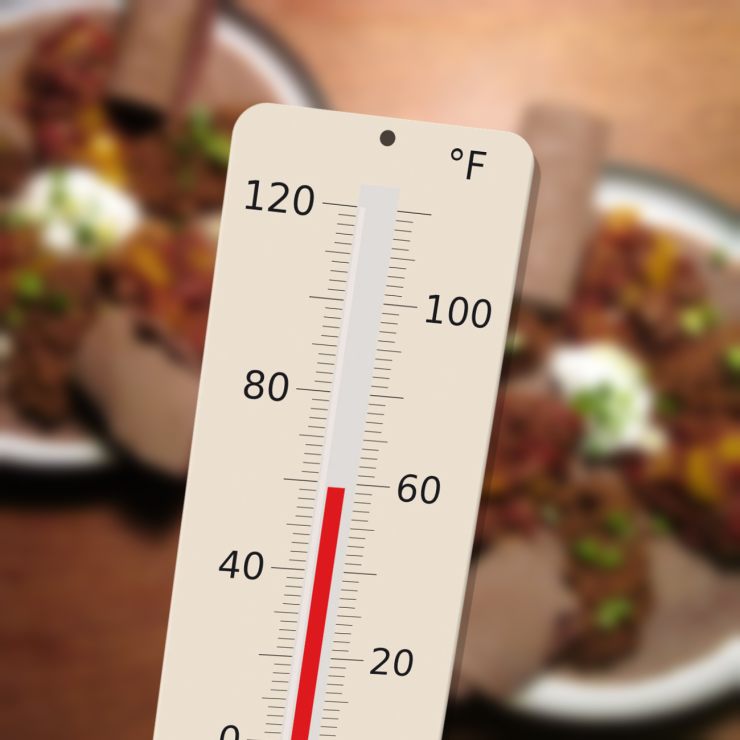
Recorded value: 59 °F
